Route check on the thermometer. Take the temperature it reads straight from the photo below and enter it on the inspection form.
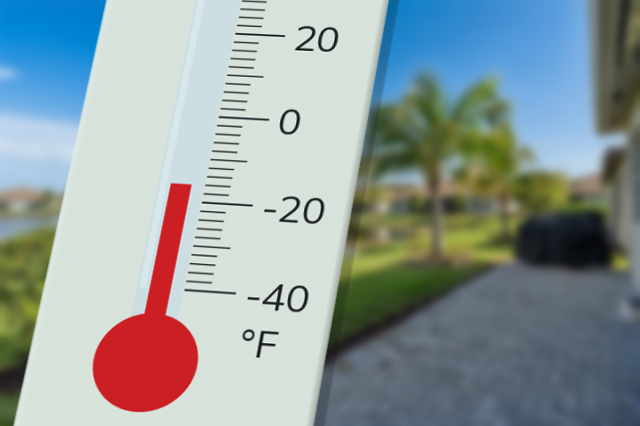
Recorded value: -16 °F
